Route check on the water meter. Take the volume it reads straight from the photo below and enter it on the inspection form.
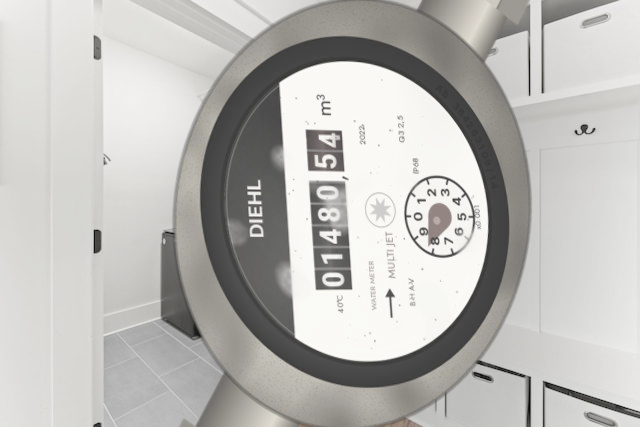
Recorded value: 1480.538 m³
